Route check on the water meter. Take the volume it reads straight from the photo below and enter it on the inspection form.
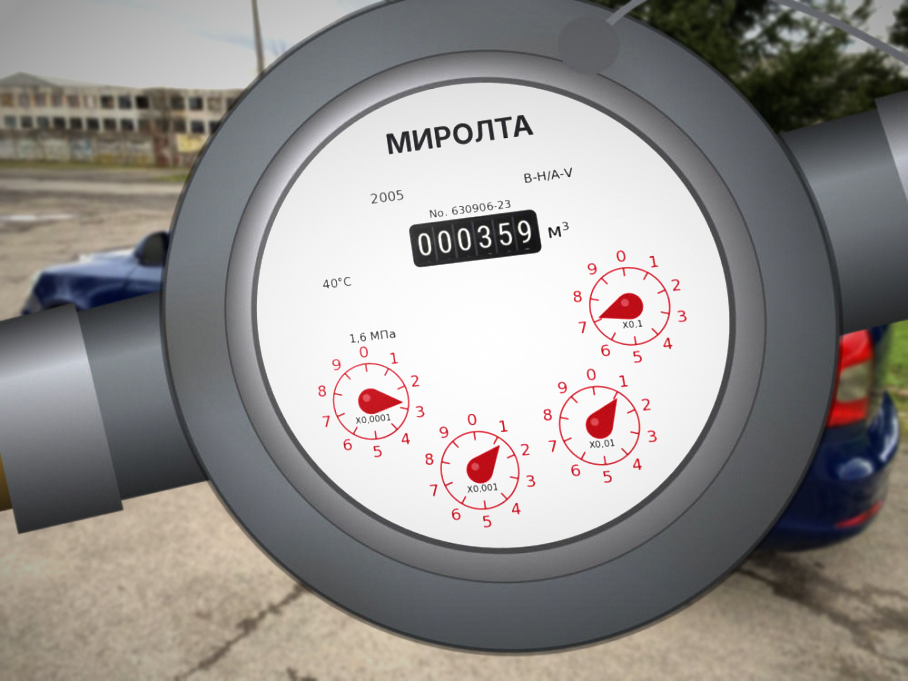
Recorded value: 359.7112 m³
